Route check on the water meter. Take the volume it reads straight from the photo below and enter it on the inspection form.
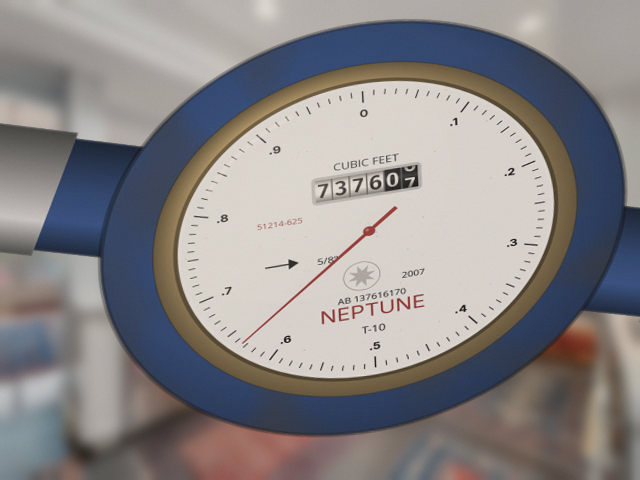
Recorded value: 737606.63 ft³
